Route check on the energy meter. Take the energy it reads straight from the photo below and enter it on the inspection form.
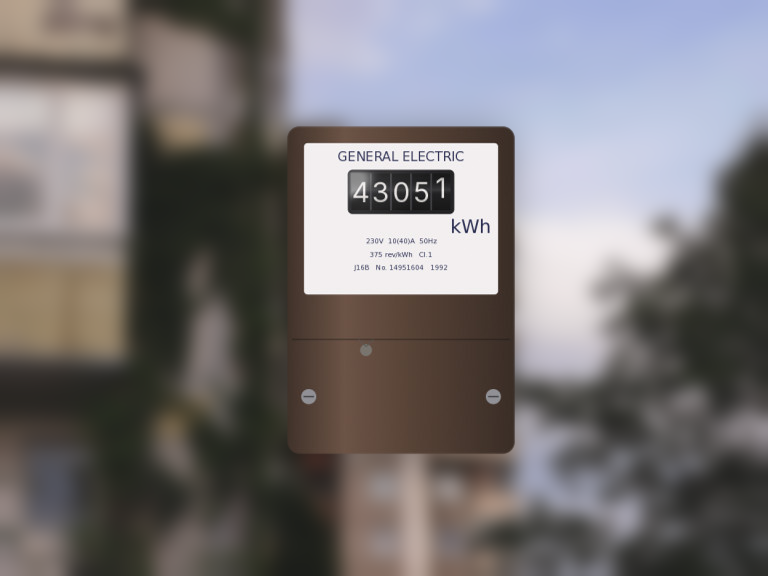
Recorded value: 43051 kWh
